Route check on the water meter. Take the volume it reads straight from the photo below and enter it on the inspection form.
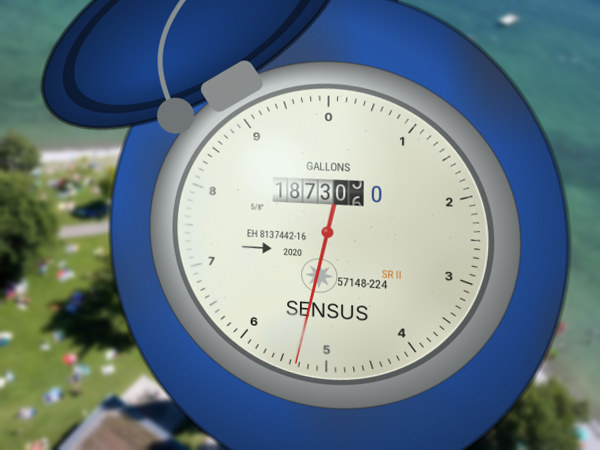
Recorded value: 1873055.3 gal
